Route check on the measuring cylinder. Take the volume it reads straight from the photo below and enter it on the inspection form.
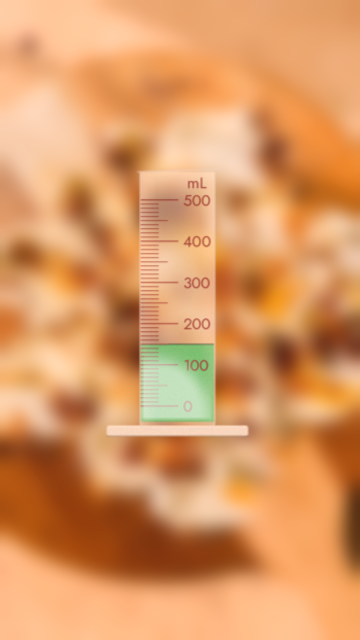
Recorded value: 150 mL
